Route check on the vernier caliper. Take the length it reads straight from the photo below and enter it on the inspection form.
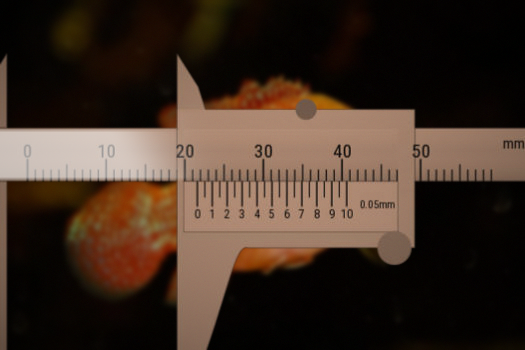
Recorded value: 21.6 mm
